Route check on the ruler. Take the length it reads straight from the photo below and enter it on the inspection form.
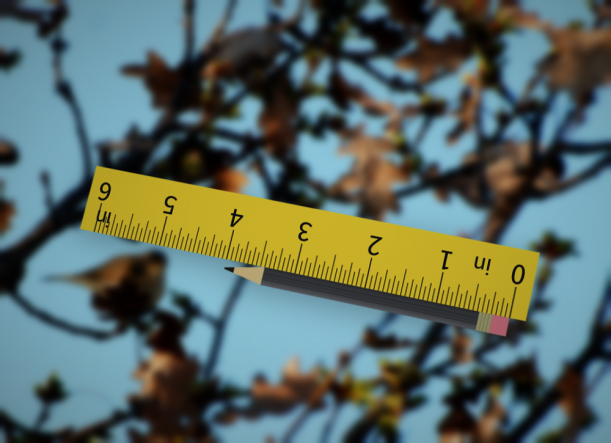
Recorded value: 4 in
